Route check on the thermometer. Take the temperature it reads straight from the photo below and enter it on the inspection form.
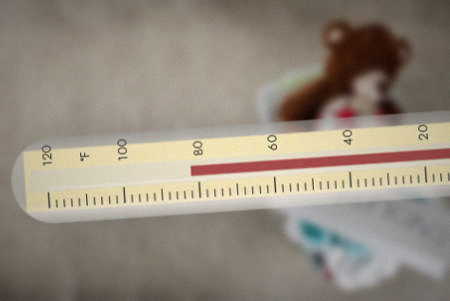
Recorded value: 82 °F
